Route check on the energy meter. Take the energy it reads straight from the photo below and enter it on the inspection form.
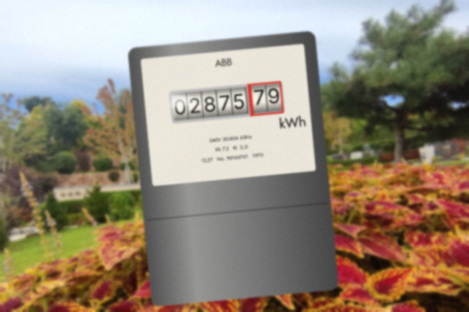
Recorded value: 2875.79 kWh
